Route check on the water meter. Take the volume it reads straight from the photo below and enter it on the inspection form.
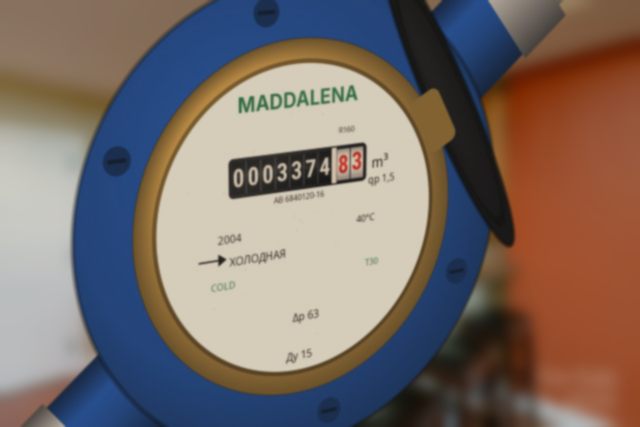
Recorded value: 3374.83 m³
